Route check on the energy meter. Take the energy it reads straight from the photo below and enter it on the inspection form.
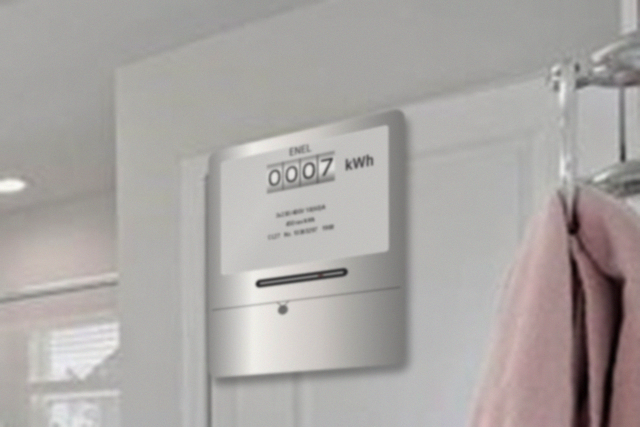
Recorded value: 7 kWh
